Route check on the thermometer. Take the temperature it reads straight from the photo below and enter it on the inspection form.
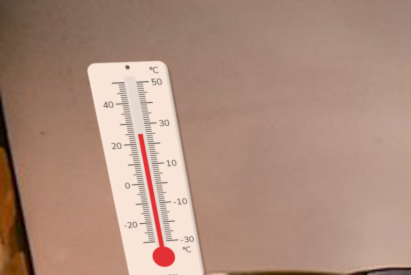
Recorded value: 25 °C
